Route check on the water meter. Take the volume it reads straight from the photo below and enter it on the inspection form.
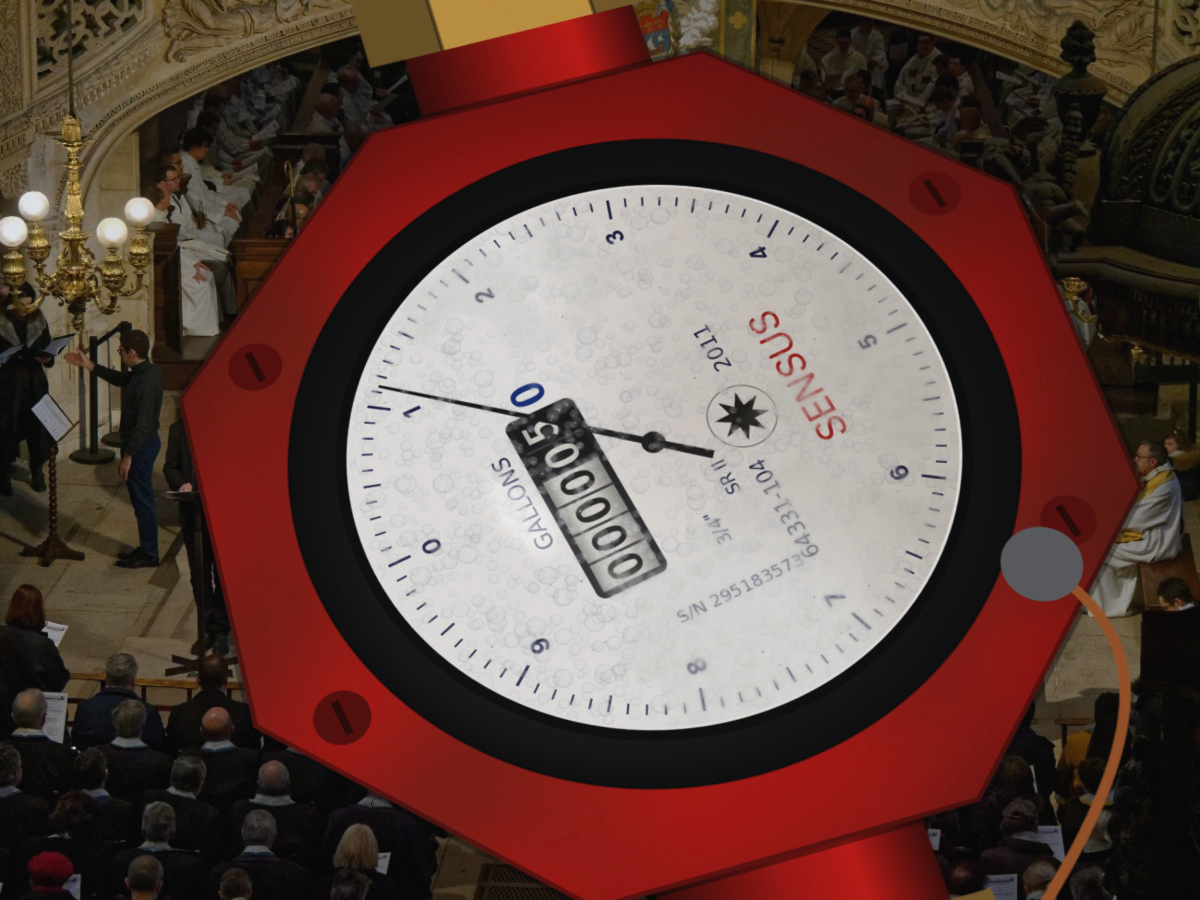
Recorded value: 51.1 gal
